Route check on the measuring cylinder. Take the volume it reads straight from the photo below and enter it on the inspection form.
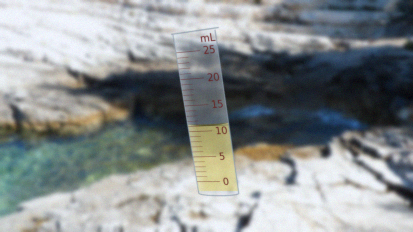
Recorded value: 11 mL
